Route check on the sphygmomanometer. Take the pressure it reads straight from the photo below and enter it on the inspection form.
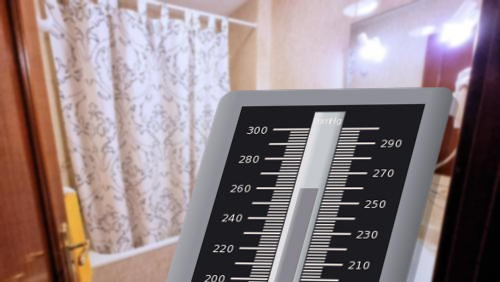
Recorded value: 260 mmHg
